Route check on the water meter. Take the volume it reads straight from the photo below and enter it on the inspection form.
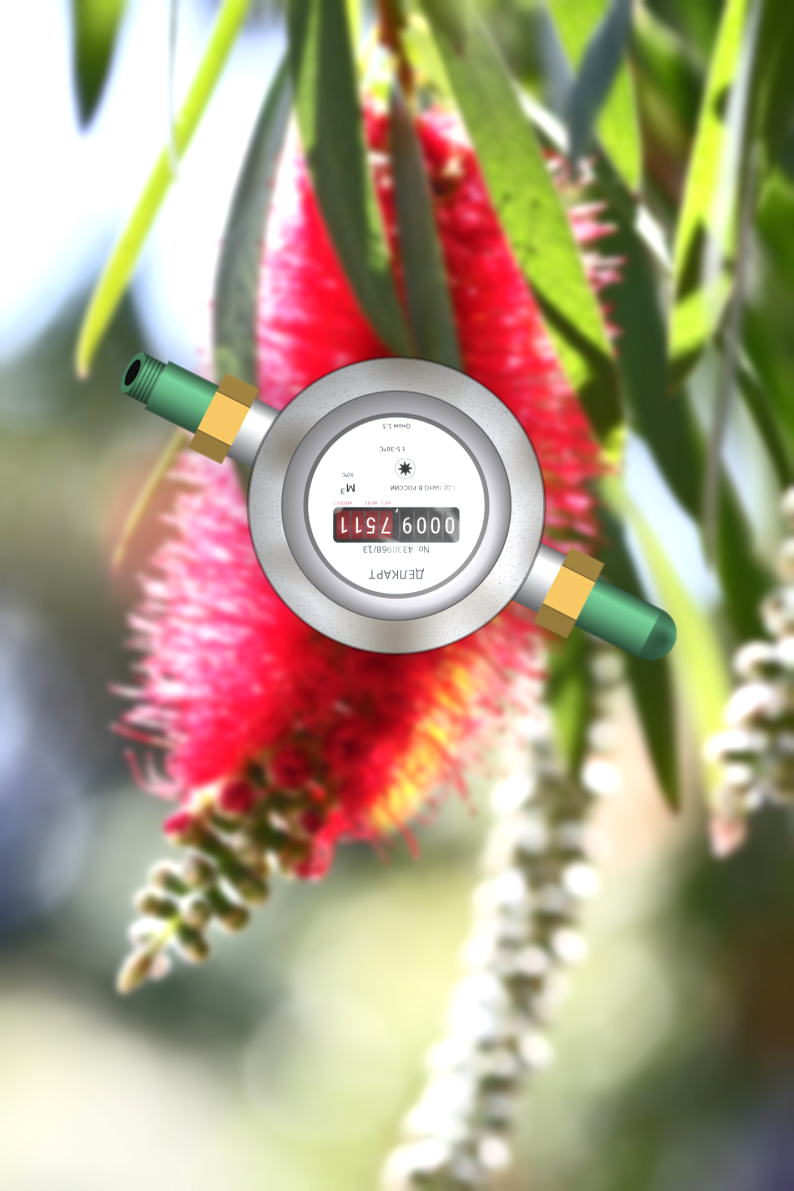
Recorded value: 9.7511 m³
